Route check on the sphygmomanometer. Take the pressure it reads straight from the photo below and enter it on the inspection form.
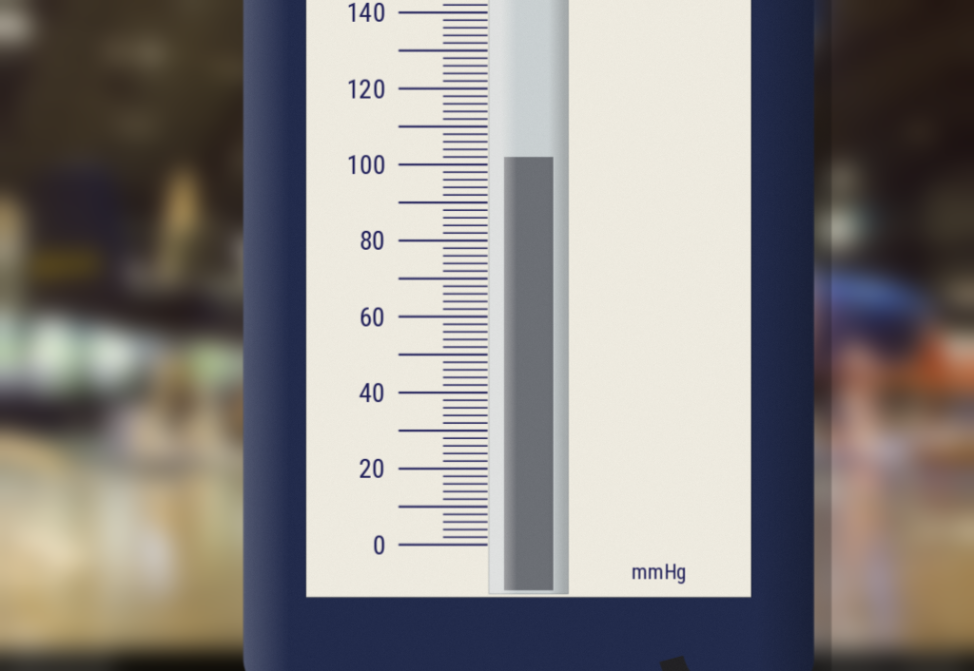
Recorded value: 102 mmHg
